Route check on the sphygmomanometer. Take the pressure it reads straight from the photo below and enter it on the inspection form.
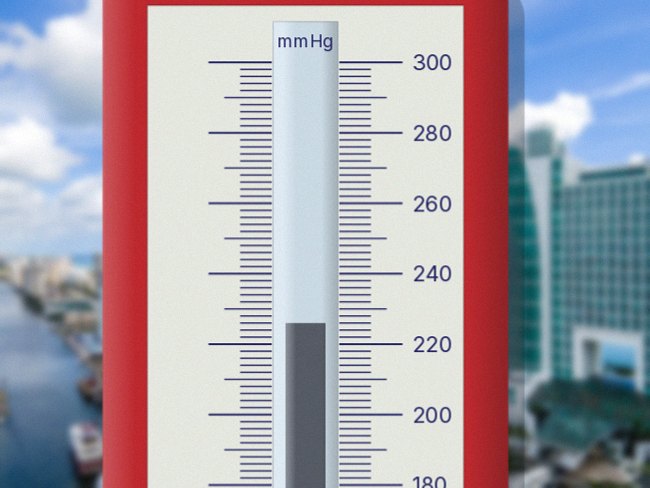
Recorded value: 226 mmHg
